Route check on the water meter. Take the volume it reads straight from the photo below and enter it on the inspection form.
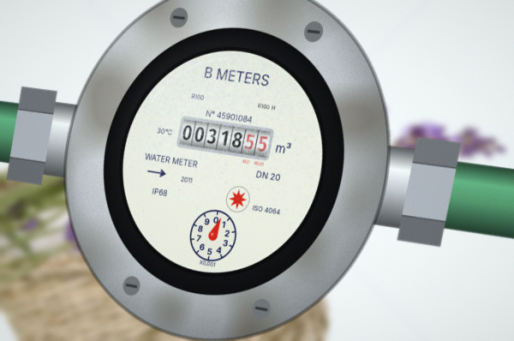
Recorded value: 318.550 m³
